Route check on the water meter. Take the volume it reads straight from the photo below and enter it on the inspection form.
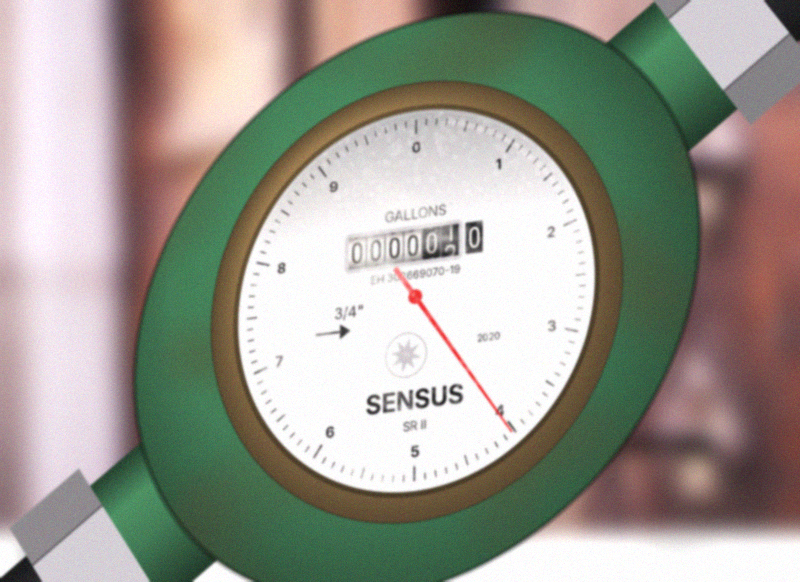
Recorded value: 14.0 gal
